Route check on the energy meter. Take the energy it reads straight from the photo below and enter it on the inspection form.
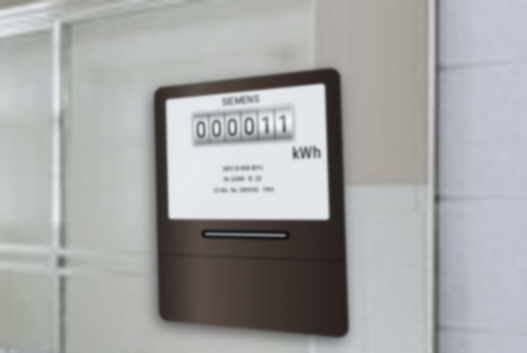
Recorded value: 11 kWh
